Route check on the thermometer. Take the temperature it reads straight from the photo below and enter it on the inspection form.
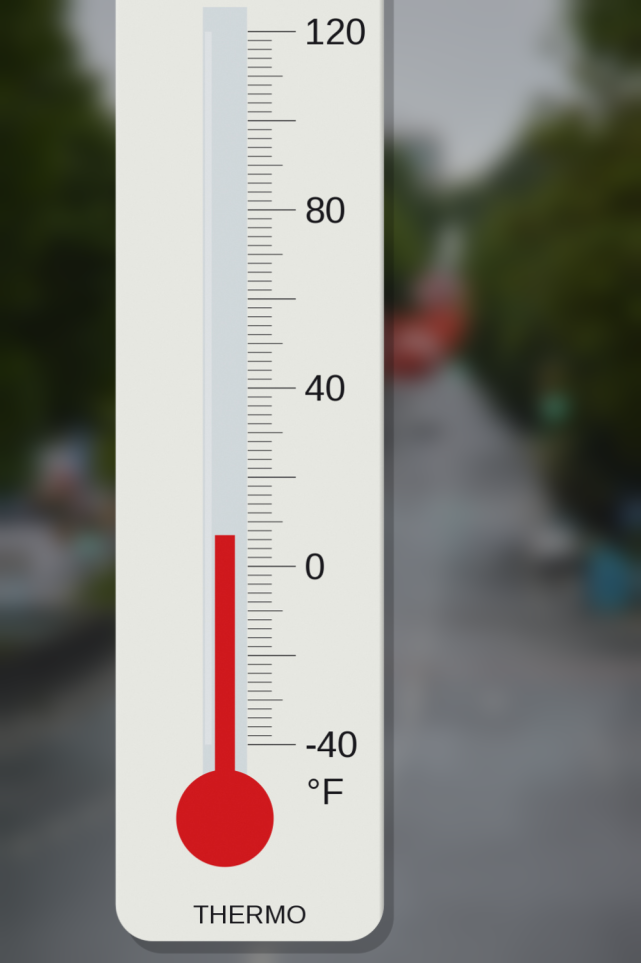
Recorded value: 7 °F
